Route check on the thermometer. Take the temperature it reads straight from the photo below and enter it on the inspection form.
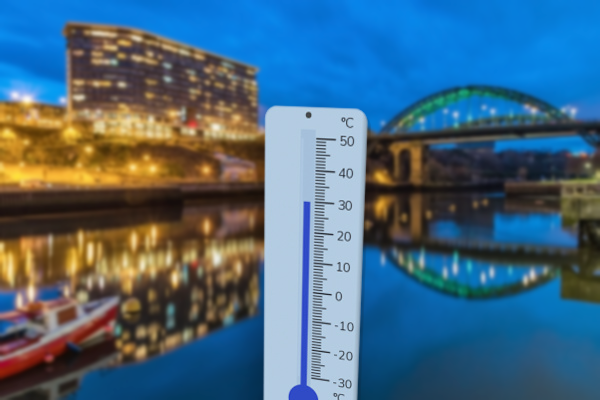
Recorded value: 30 °C
